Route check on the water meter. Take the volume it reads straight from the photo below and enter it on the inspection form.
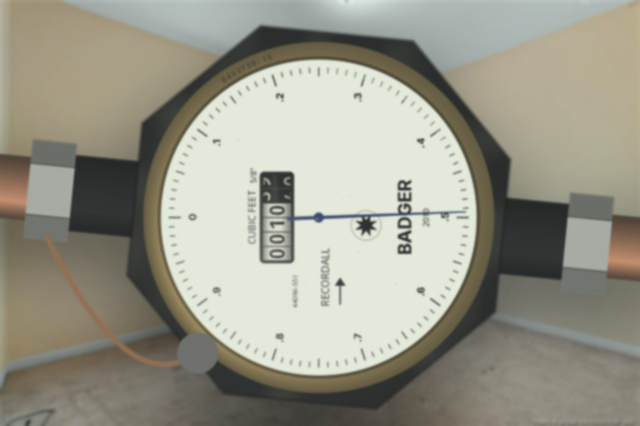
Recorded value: 1039.49 ft³
